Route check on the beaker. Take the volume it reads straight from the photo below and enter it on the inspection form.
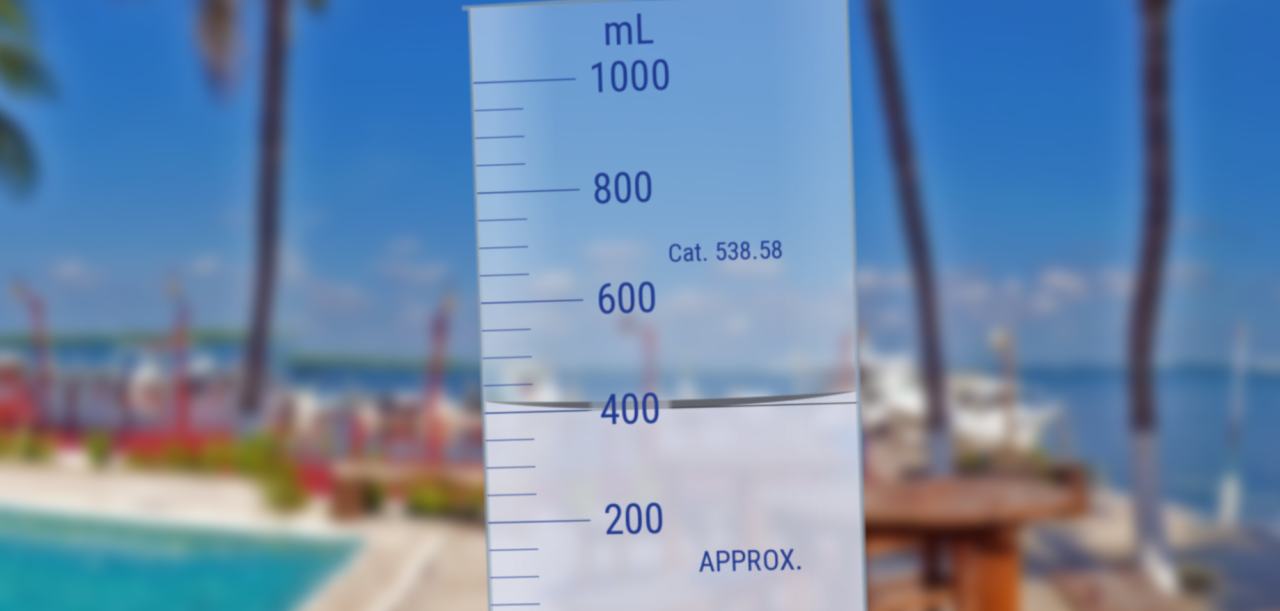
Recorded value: 400 mL
